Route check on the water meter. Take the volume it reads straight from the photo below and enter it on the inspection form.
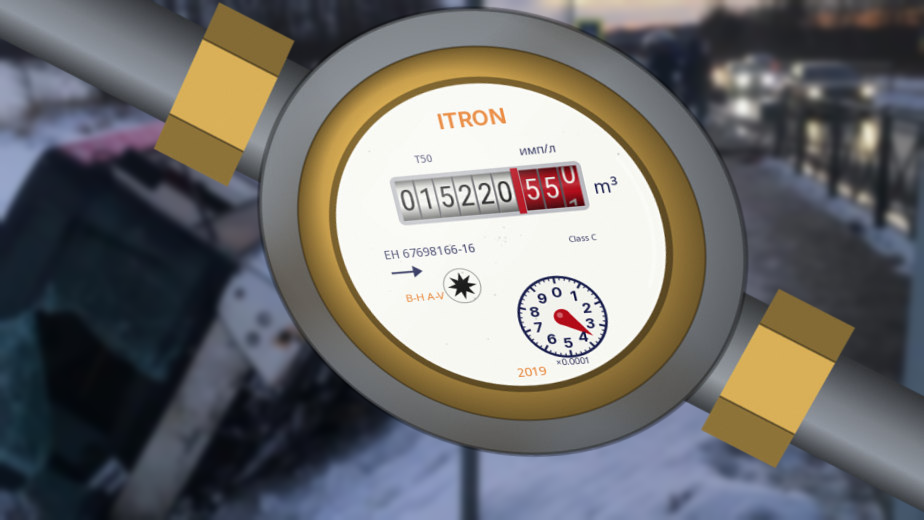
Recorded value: 15220.5503 m³
